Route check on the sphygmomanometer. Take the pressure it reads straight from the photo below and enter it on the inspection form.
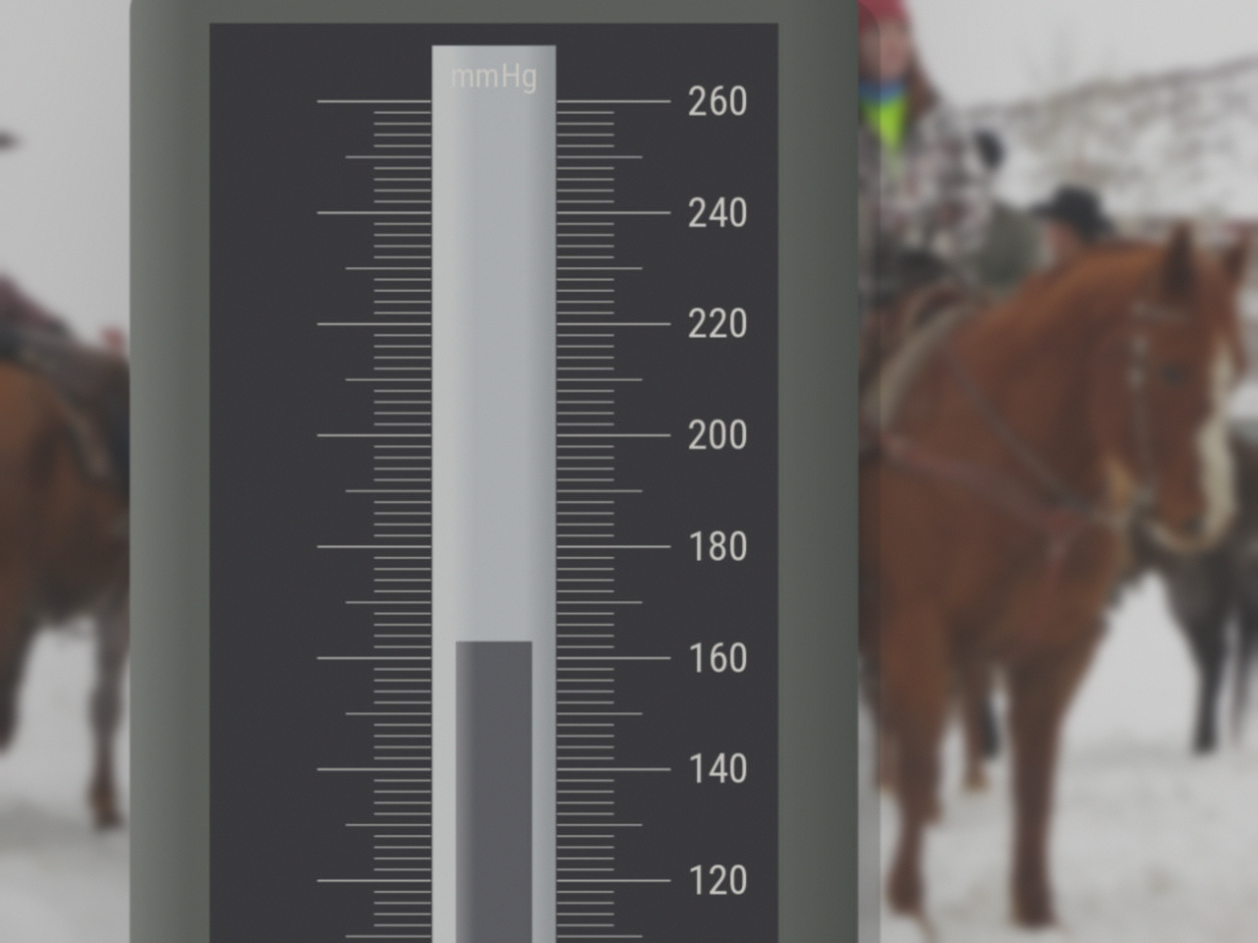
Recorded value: 163 mmHg
